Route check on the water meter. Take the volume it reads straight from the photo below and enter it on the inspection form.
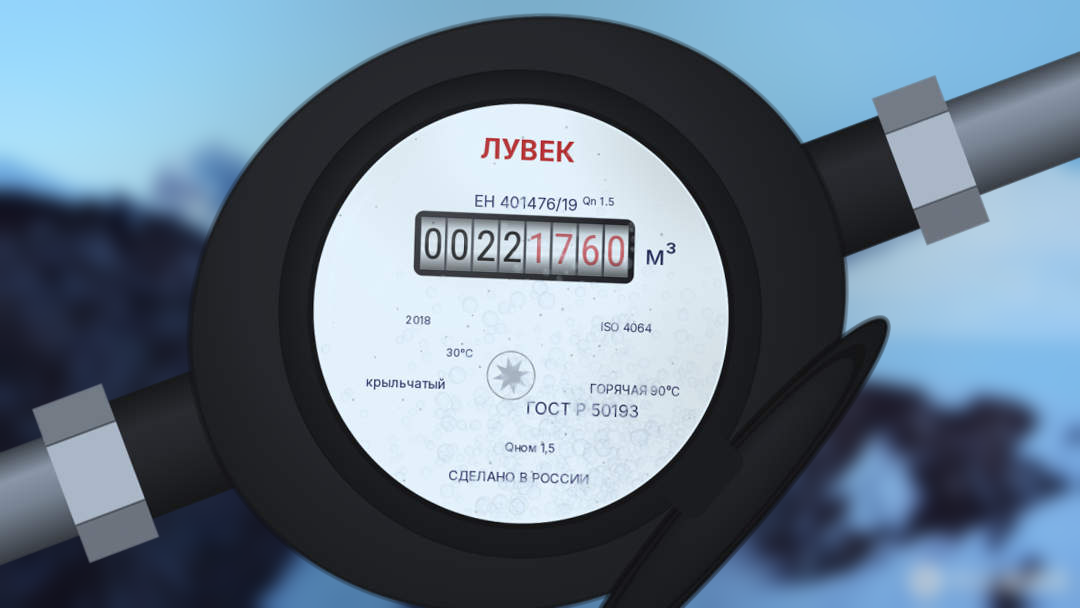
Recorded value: 22.1760 m³
